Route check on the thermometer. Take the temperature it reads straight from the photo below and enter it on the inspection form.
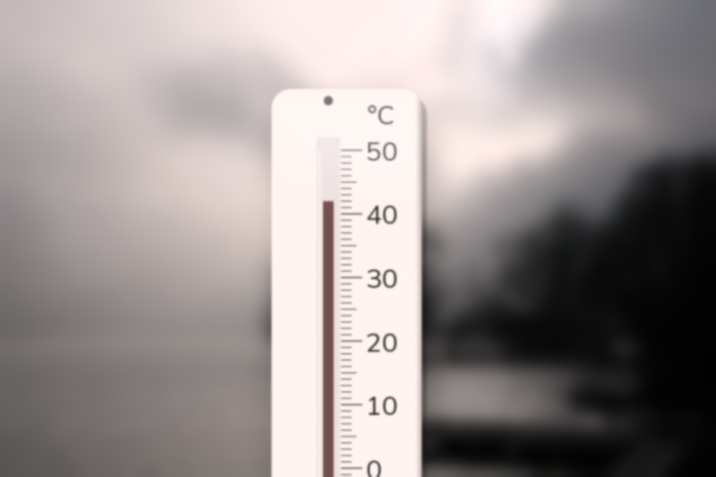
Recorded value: 42 °C
